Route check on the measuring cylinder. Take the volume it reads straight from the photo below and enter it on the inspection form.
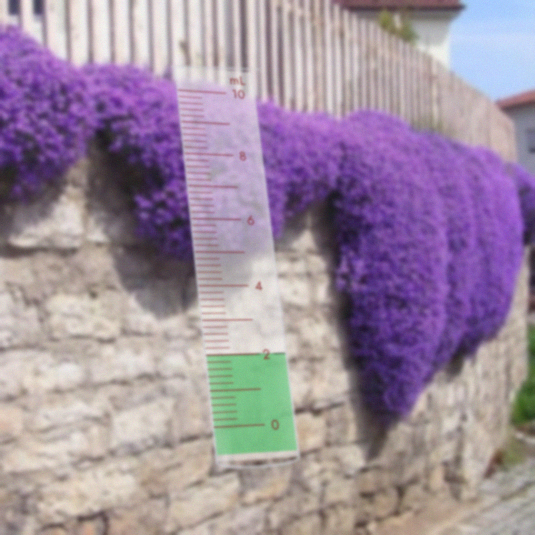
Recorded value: 2 mL
